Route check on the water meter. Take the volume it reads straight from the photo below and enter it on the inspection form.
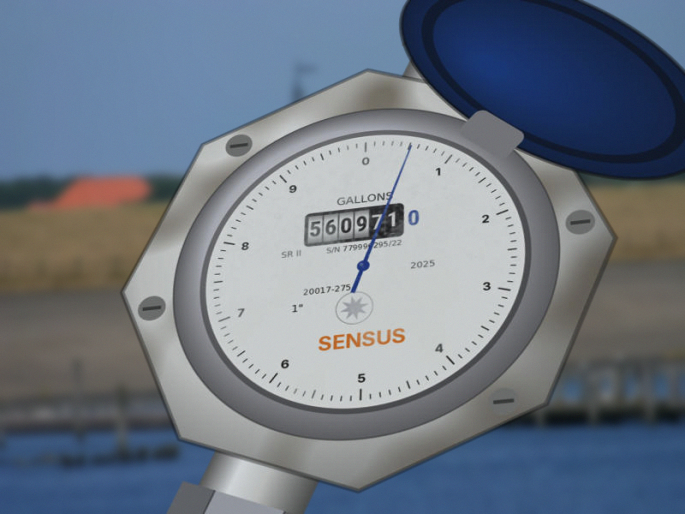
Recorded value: 5609710.5 gal
